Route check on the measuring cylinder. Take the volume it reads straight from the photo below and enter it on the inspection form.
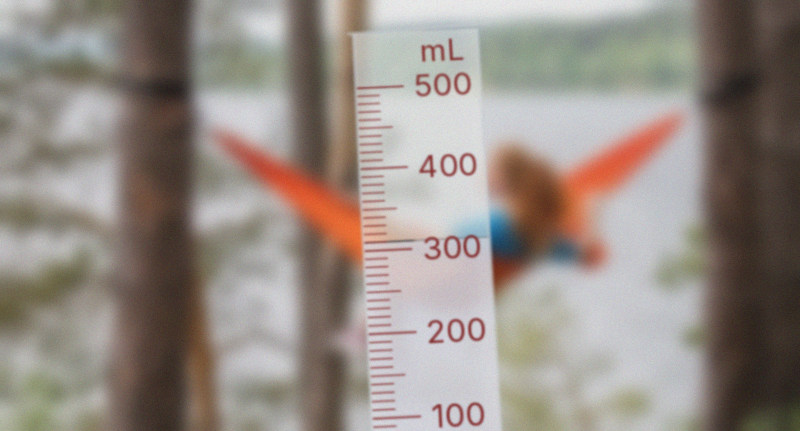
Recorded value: 310 mL
